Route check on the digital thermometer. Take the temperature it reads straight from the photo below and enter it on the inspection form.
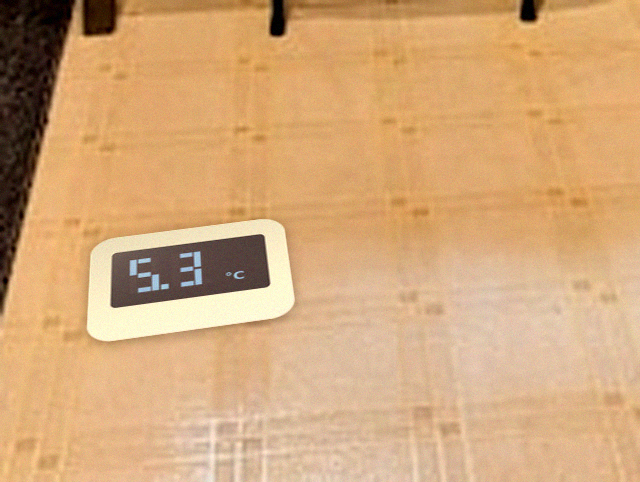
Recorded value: 5.3 °C
